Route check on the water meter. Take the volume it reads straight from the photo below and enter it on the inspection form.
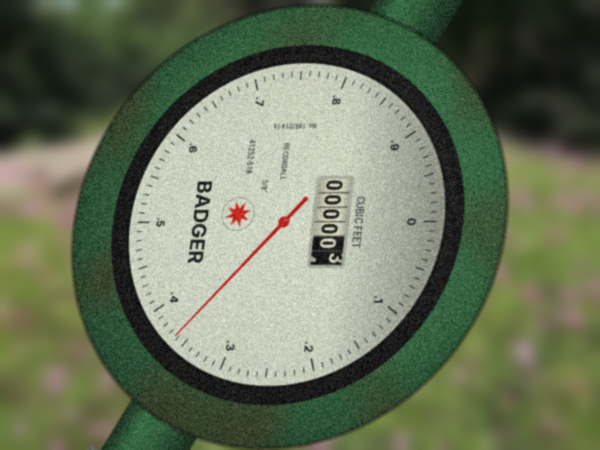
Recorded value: 3.36 ft³
